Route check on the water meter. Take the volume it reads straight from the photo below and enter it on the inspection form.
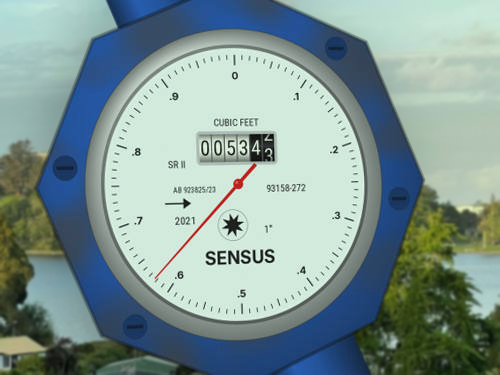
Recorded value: 5342.62 ft³
